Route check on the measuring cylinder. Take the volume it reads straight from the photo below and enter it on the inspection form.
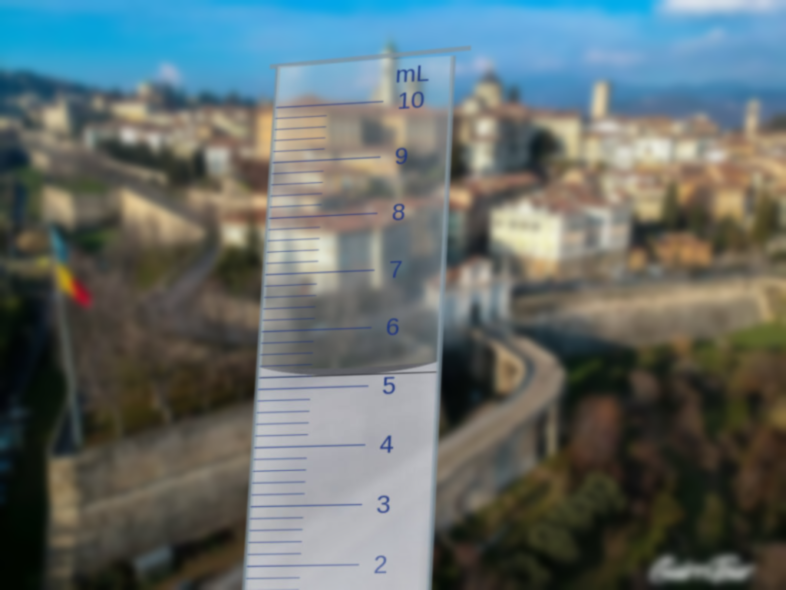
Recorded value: 5.2 mL
